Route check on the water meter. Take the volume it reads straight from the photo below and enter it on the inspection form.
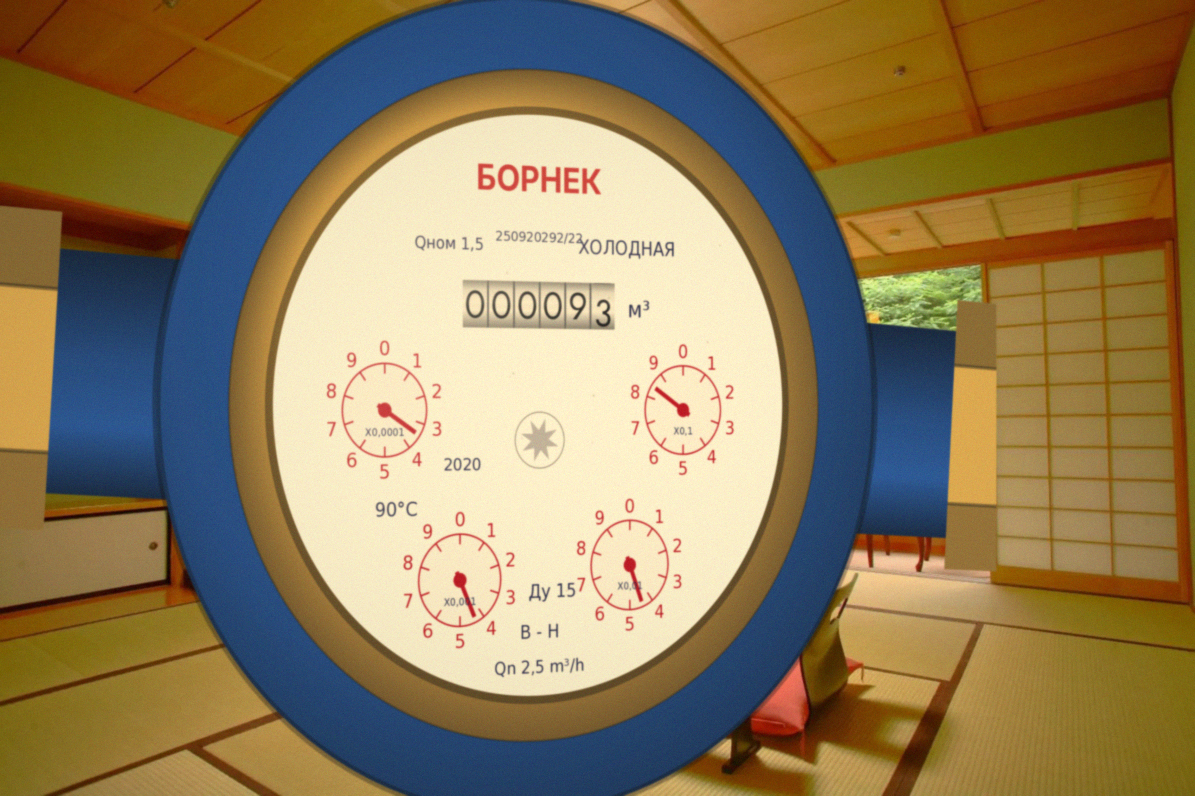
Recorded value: 92.8443 m³
